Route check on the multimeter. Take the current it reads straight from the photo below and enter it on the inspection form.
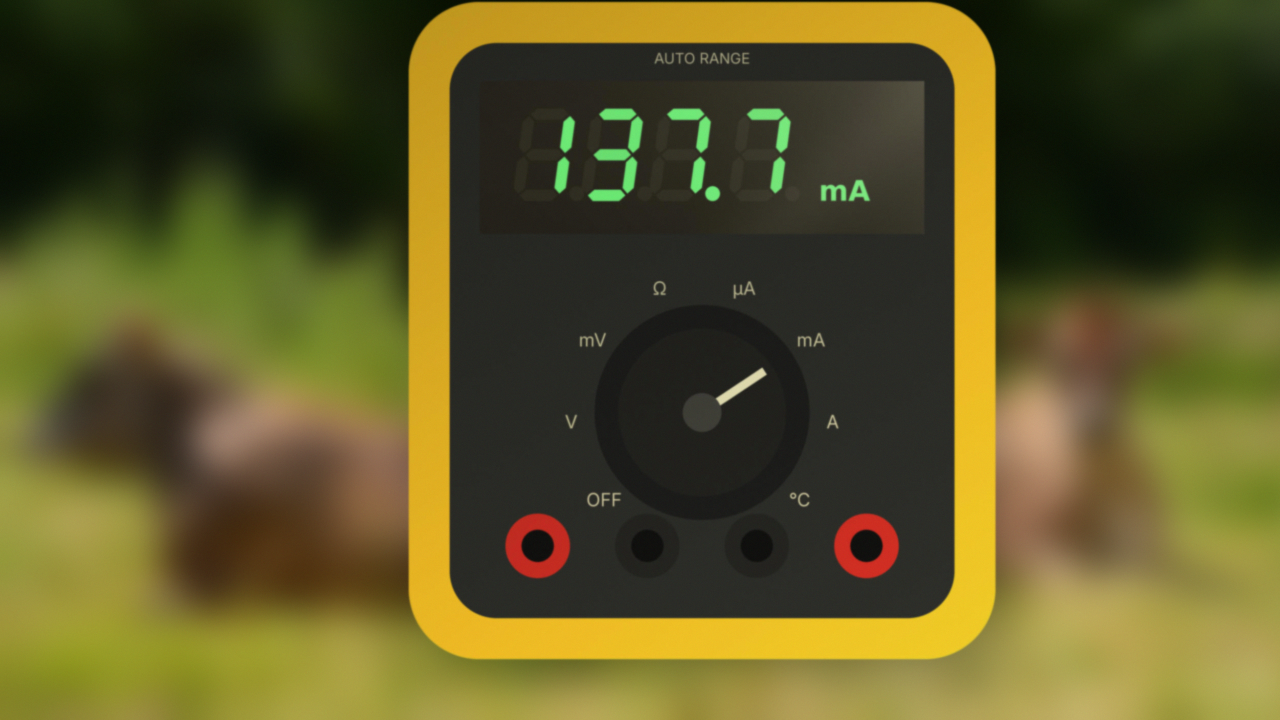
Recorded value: 137.7 mA
